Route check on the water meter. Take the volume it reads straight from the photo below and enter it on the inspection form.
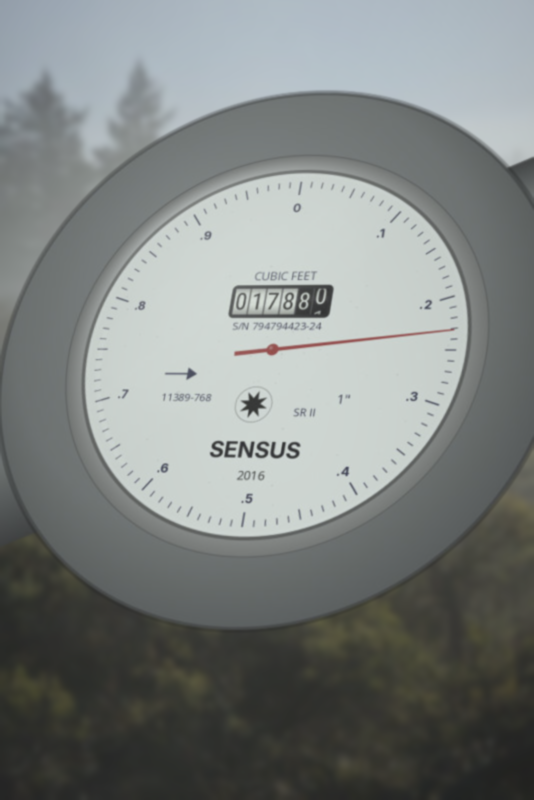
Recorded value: 17880.23 ft³
